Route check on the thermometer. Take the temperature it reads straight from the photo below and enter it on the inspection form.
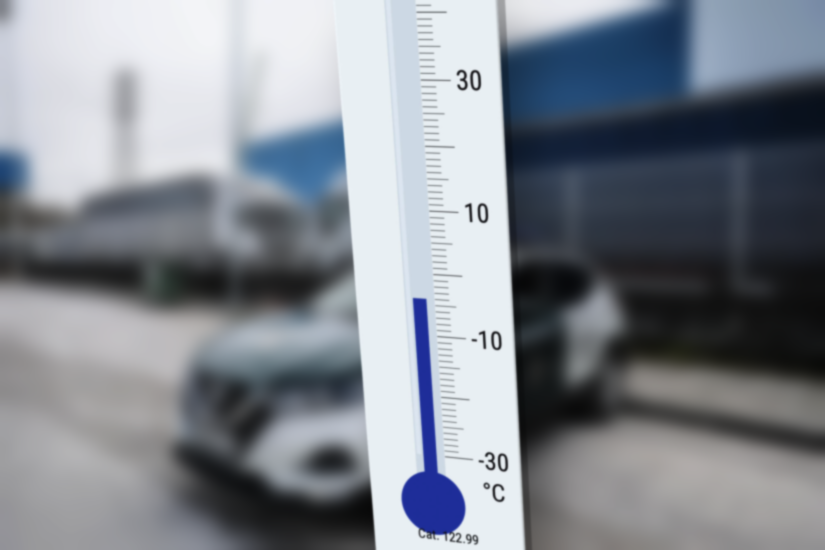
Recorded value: -4 °C
